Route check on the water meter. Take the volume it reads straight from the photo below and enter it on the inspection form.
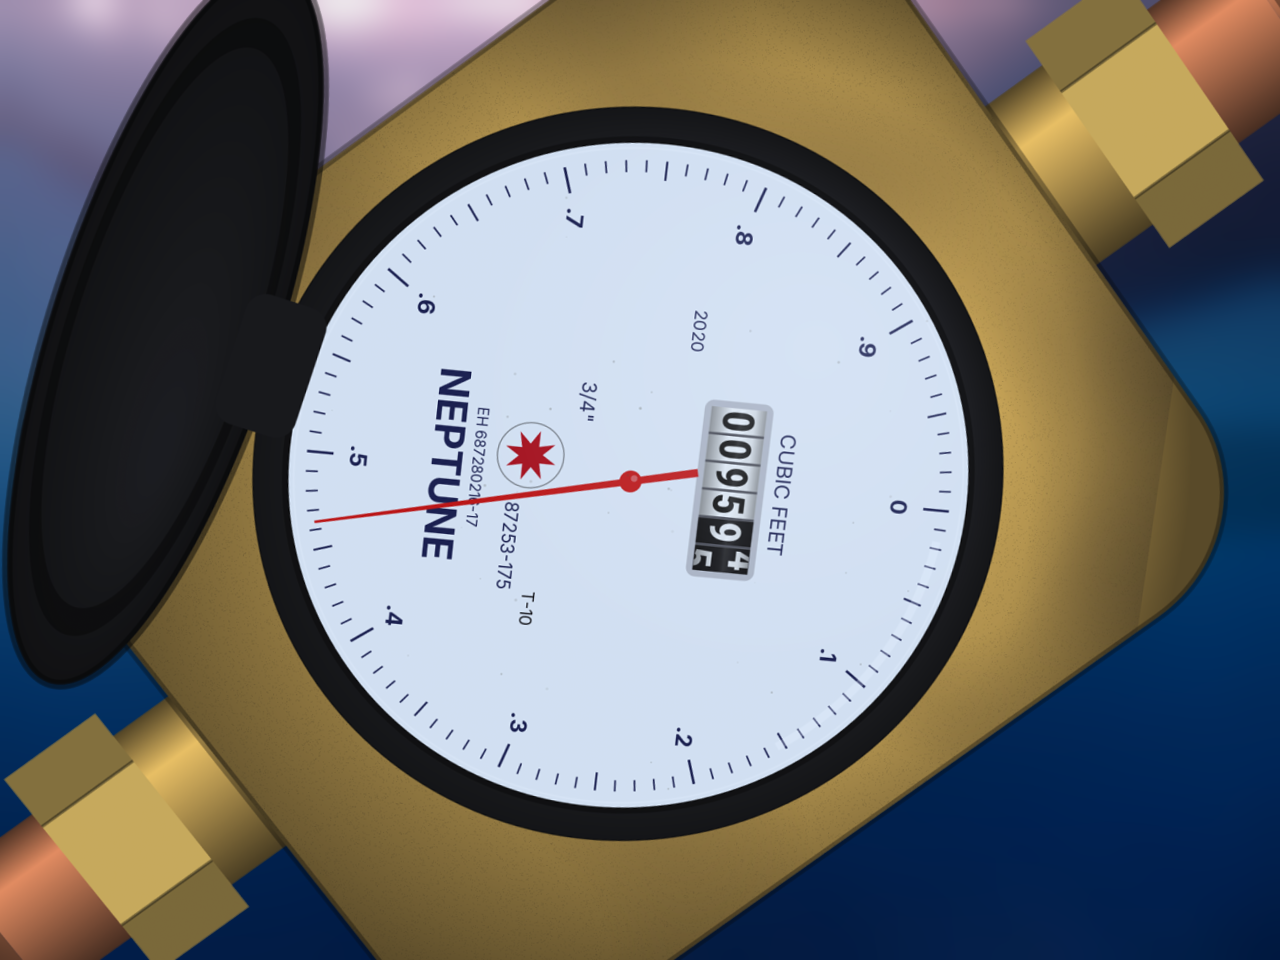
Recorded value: 9594.46 ft³
